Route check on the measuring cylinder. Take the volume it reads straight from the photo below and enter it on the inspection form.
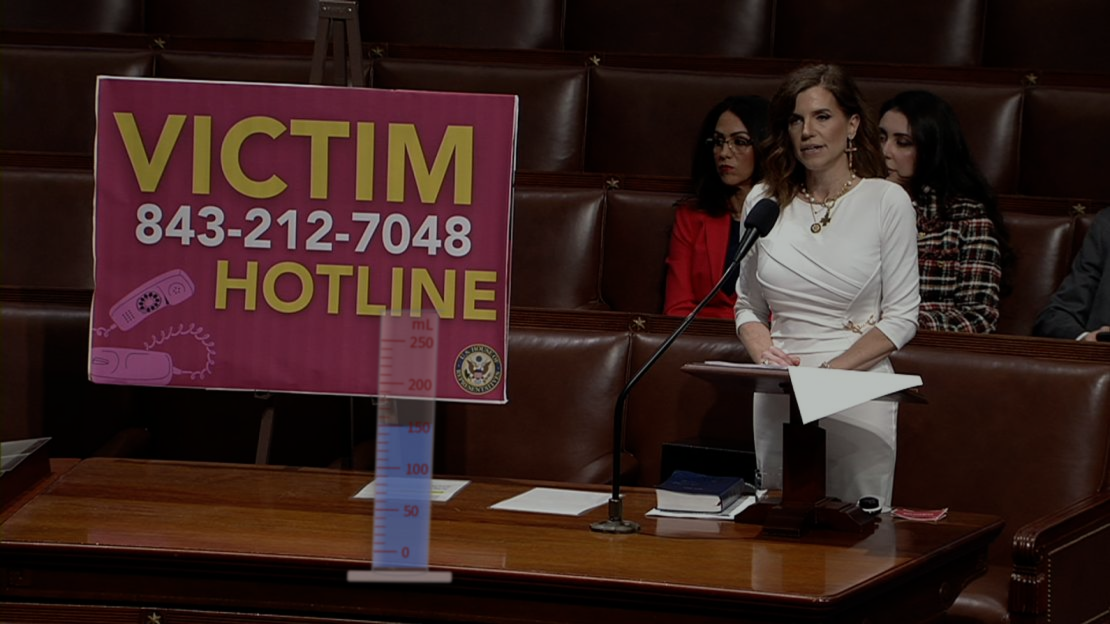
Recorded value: 150 mL
